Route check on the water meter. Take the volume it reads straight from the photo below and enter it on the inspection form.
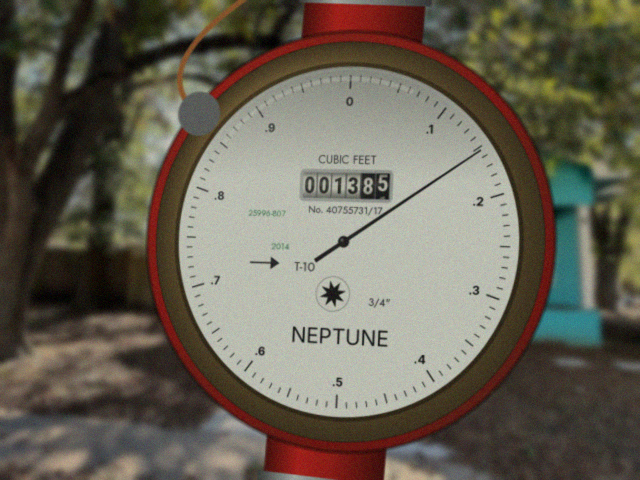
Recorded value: 1385.15 ft³
